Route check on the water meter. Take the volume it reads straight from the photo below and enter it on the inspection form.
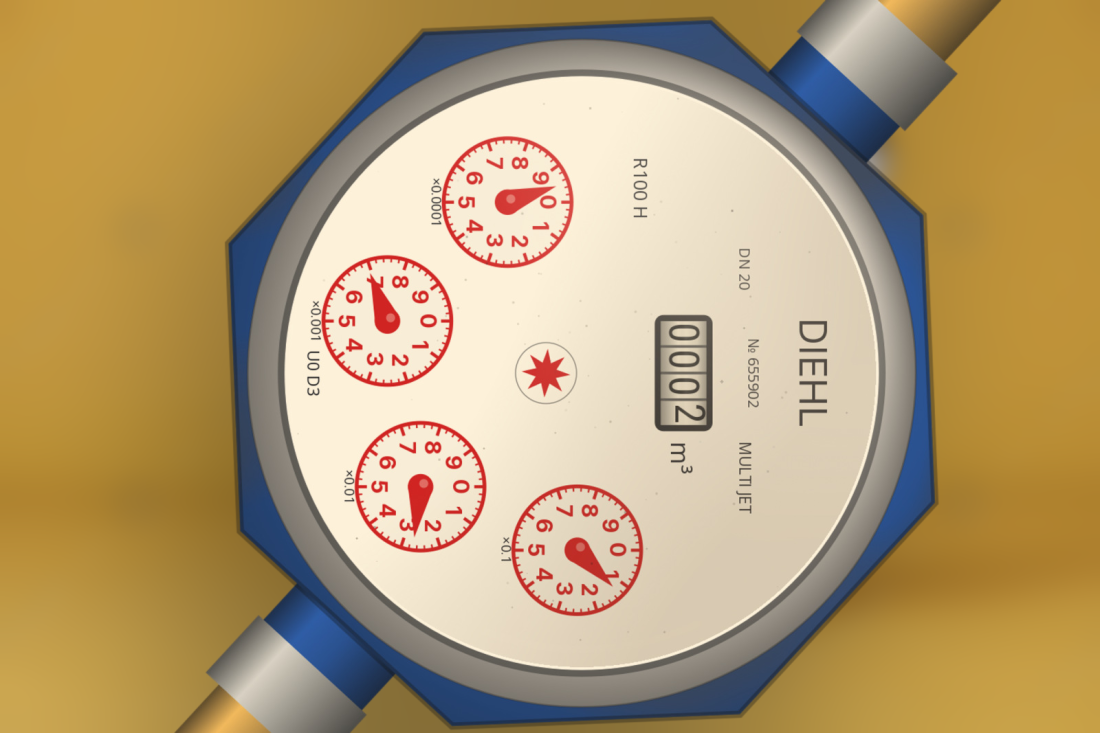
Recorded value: 2.1269 m³
